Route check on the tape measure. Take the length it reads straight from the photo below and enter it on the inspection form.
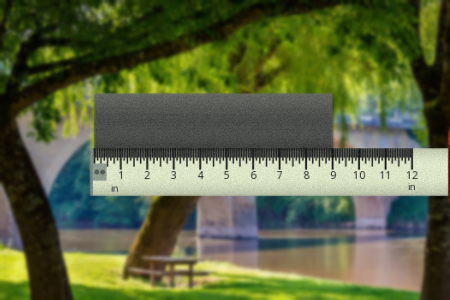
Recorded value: 9 in
